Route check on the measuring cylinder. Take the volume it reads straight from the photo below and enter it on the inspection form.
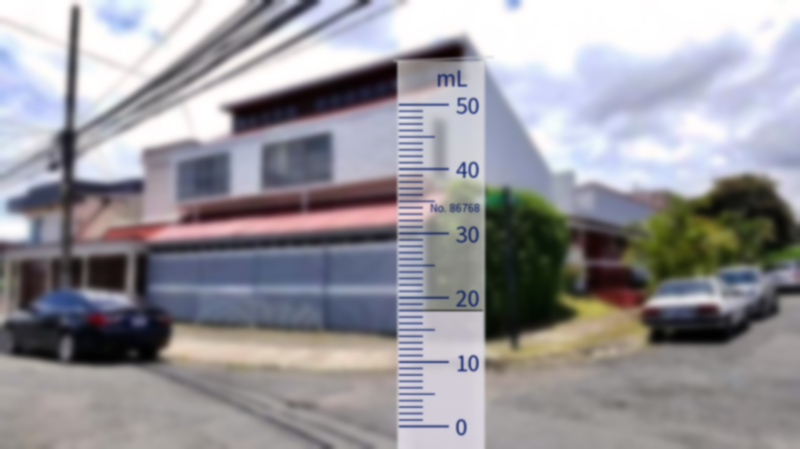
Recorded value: 18 mL
